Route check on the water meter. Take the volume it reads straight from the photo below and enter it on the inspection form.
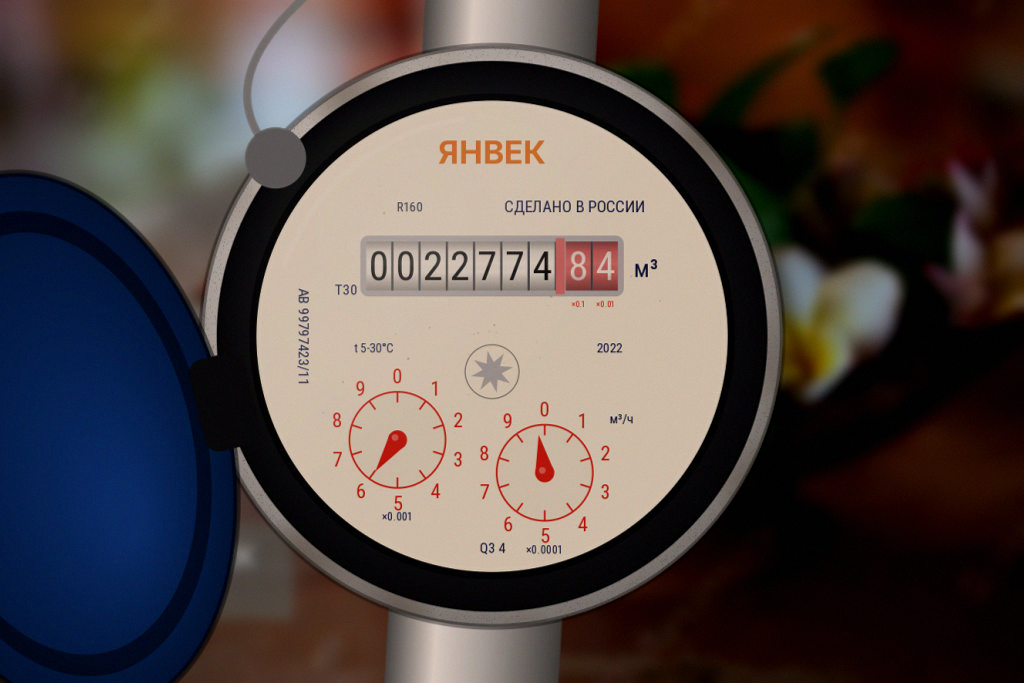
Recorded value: 22774.8459 m³
